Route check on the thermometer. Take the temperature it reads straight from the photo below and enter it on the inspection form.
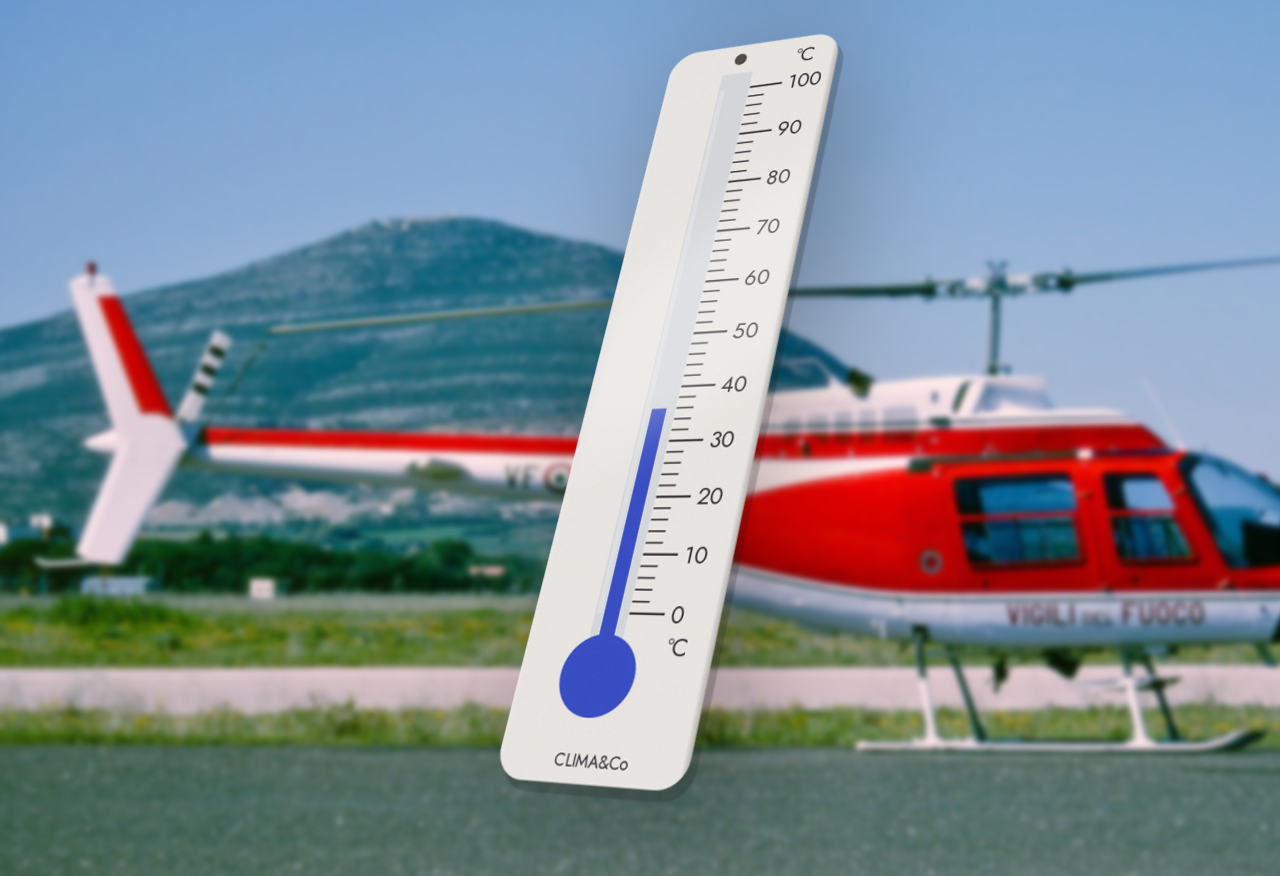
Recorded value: 36 °C
